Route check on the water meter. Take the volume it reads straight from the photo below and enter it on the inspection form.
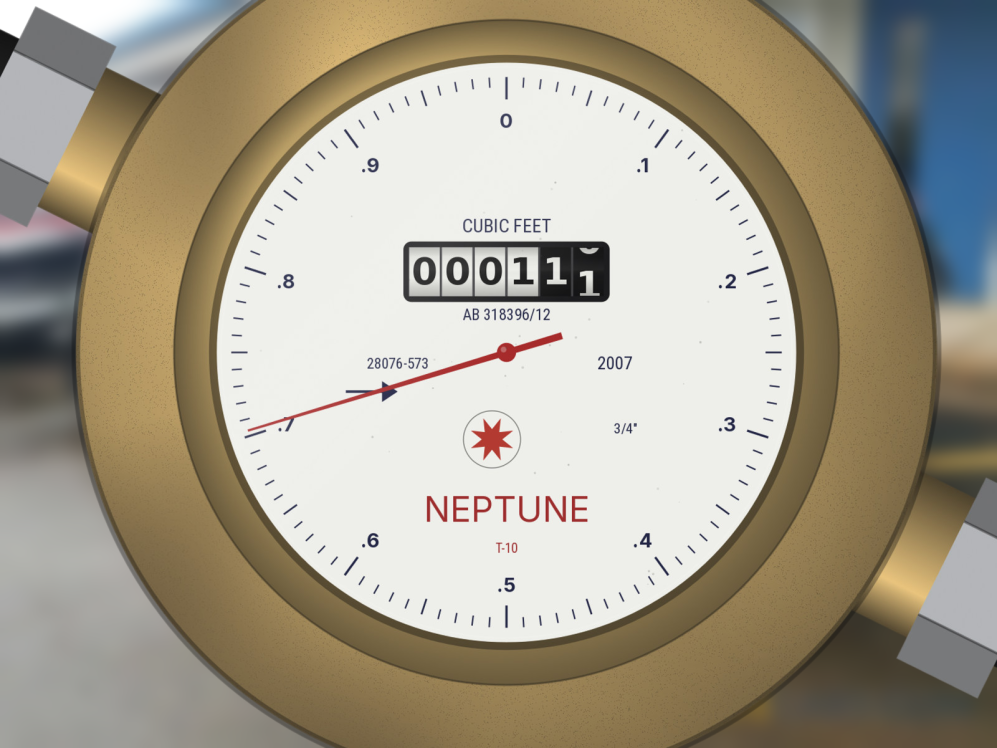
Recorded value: 110.70 ft³
